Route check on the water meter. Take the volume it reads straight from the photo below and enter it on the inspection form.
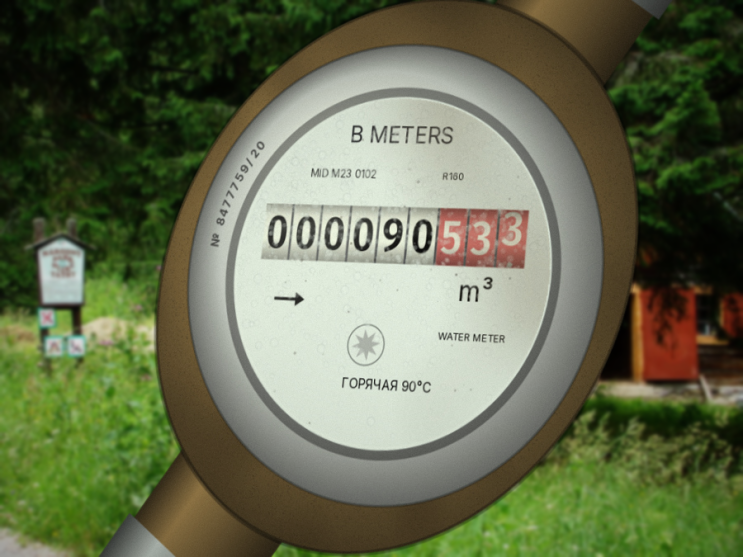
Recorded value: 90.533 m³
